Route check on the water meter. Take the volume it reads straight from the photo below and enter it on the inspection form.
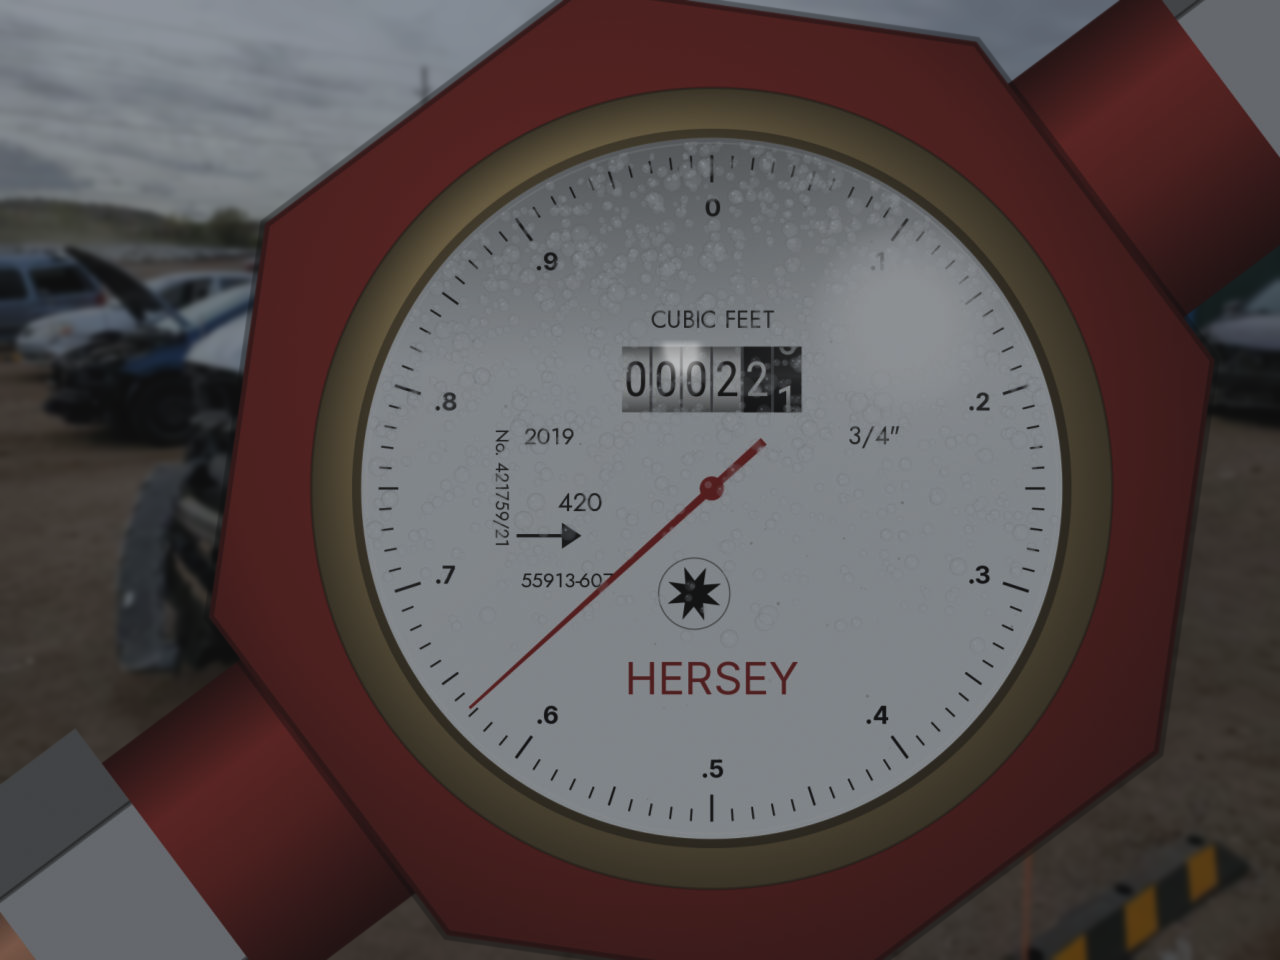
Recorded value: 220.63 ft³
